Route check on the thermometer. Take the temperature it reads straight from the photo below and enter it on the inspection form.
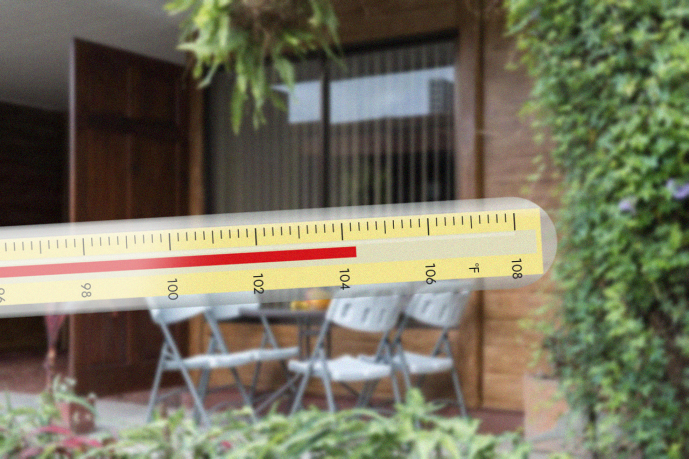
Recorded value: 104.3 °F
